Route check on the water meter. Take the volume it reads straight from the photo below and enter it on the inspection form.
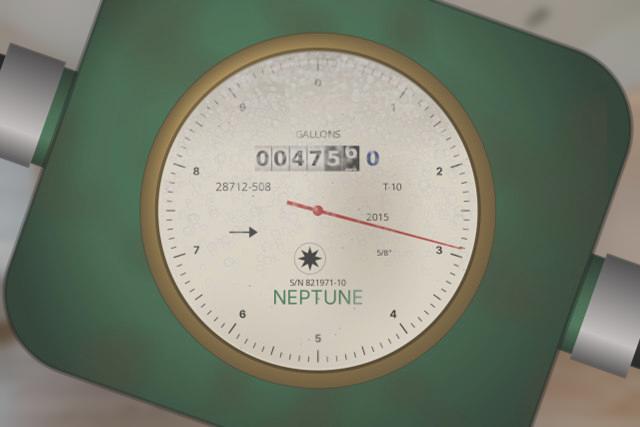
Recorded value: 47562.9 gal
